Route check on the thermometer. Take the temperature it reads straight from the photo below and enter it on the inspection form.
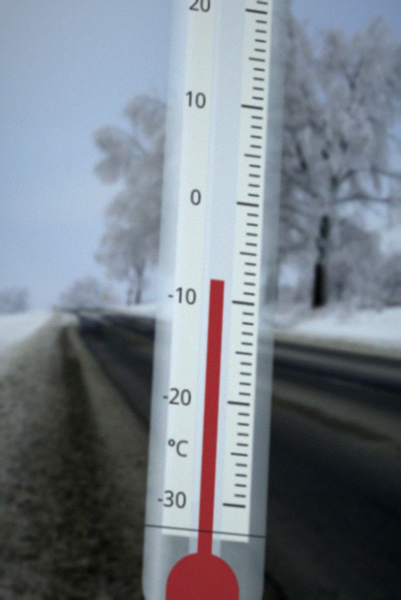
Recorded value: -8 °C
